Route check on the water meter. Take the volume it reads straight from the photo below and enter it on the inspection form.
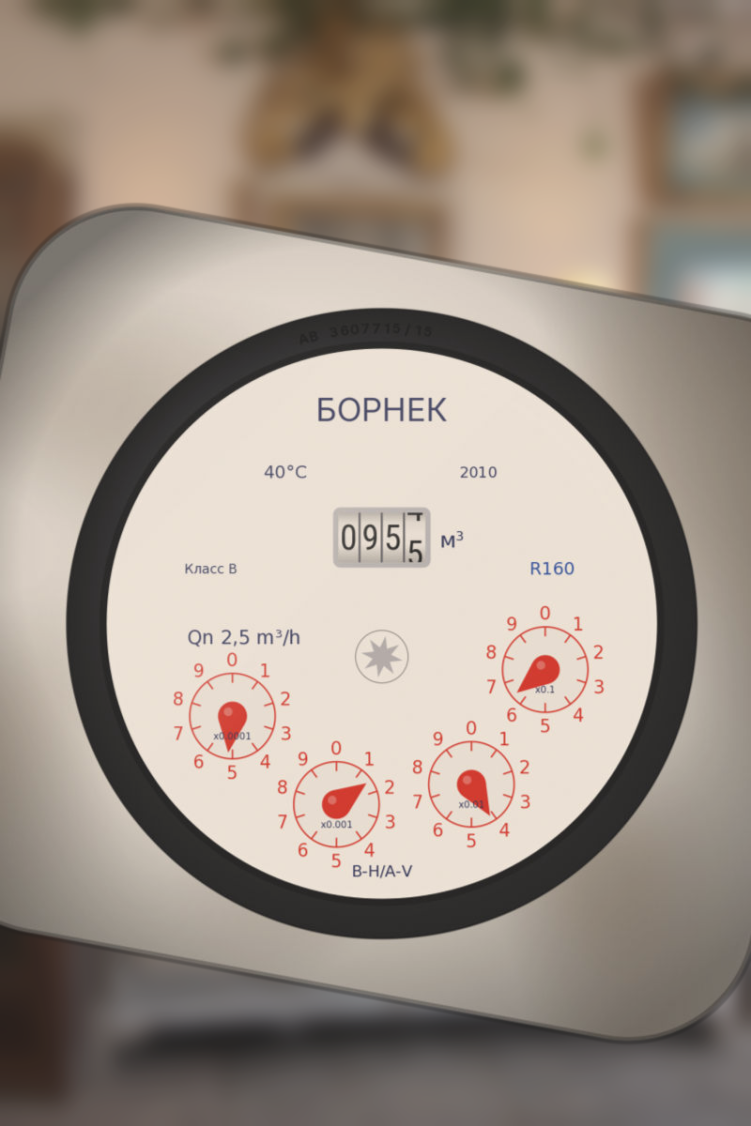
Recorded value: 954.6415 m³
